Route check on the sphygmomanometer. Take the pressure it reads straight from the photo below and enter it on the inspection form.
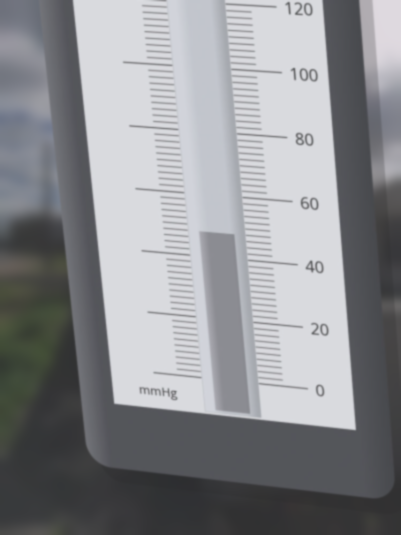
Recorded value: 48 mmHg
